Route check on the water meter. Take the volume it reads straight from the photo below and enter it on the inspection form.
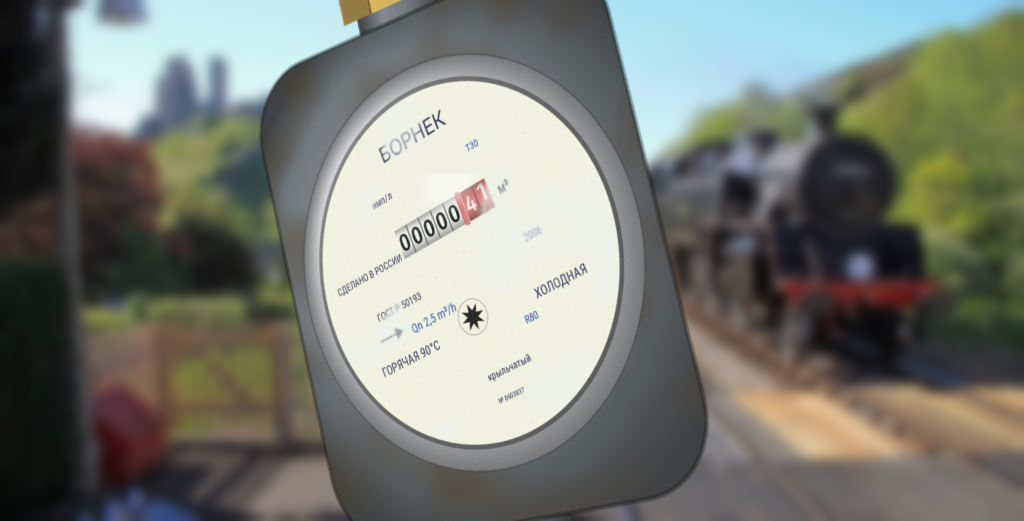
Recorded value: 0.41 m³
